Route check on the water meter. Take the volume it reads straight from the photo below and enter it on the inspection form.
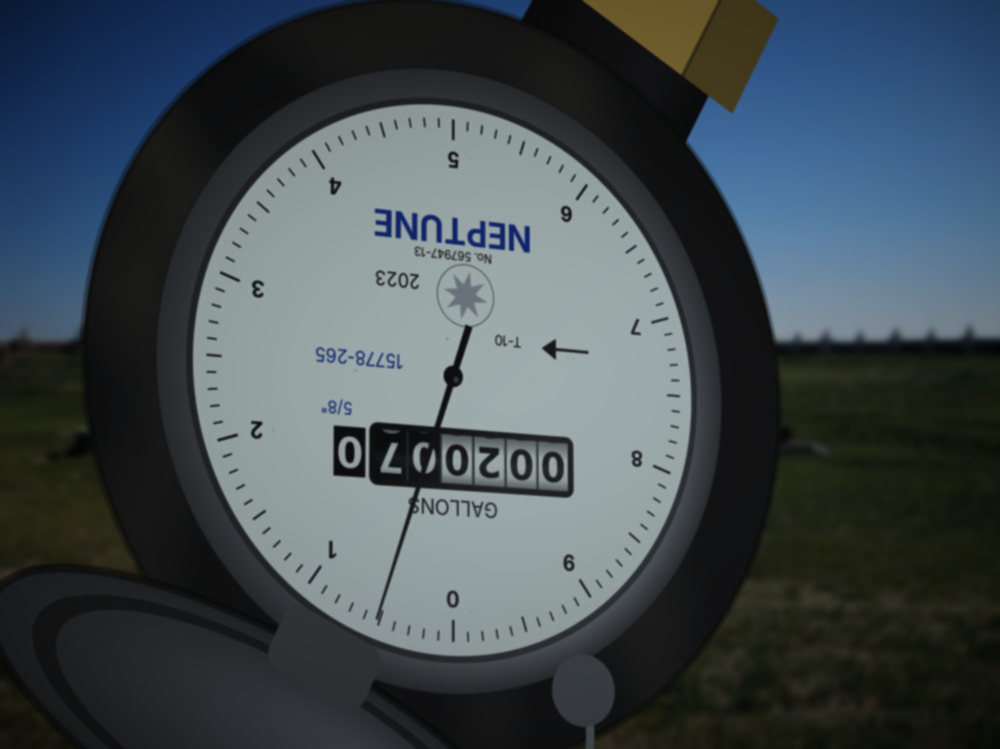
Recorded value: 20070.5 gal
